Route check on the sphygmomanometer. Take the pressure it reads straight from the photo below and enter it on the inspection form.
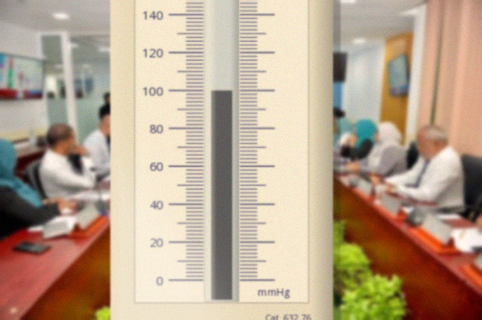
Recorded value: 100 mmHg
